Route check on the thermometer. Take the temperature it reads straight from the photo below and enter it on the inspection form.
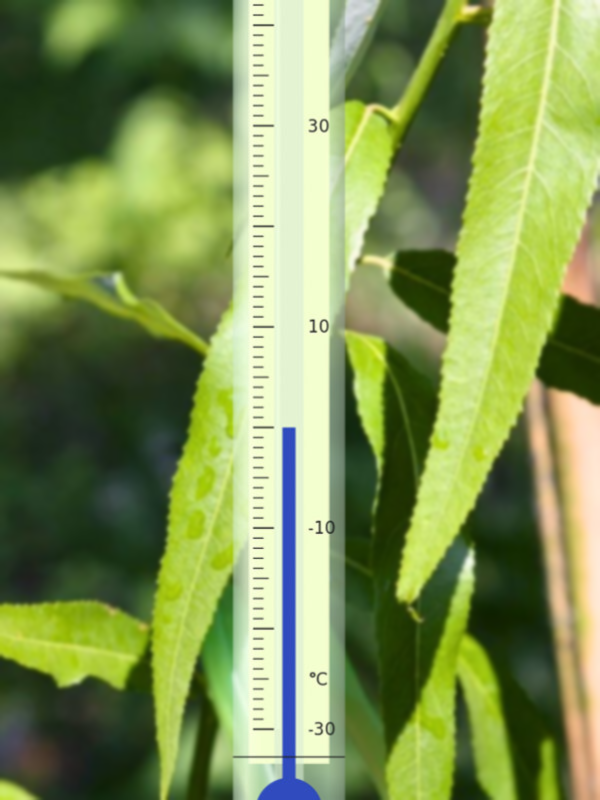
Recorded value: 0 °C
